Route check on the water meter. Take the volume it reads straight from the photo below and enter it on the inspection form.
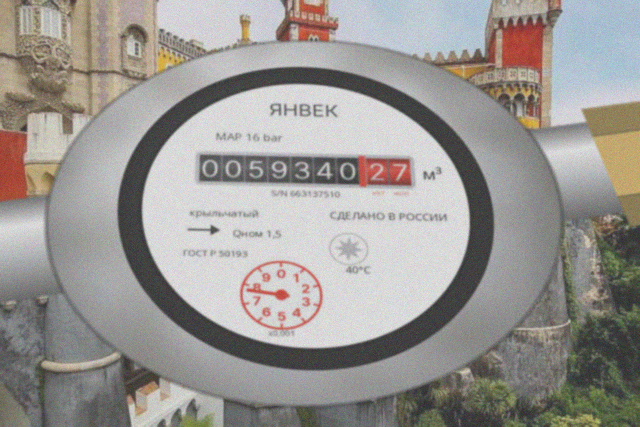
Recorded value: 59340.277 m³
